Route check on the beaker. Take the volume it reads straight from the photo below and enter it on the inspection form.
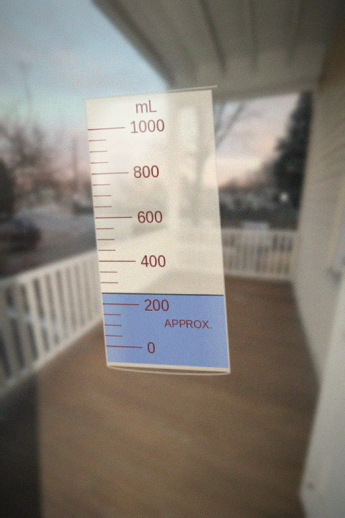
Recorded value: 250 mL
